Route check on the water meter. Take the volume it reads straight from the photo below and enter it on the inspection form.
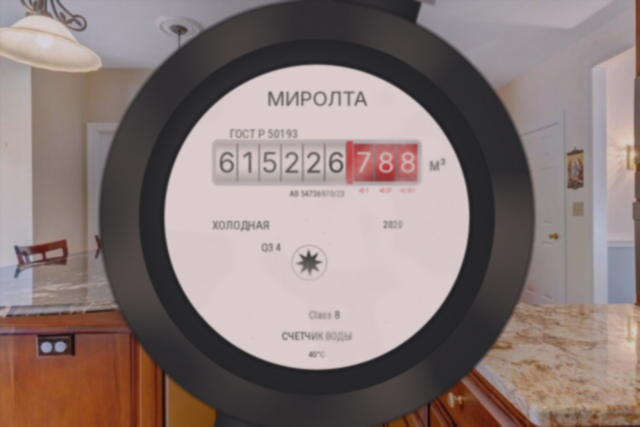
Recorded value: 615226.788 m³
